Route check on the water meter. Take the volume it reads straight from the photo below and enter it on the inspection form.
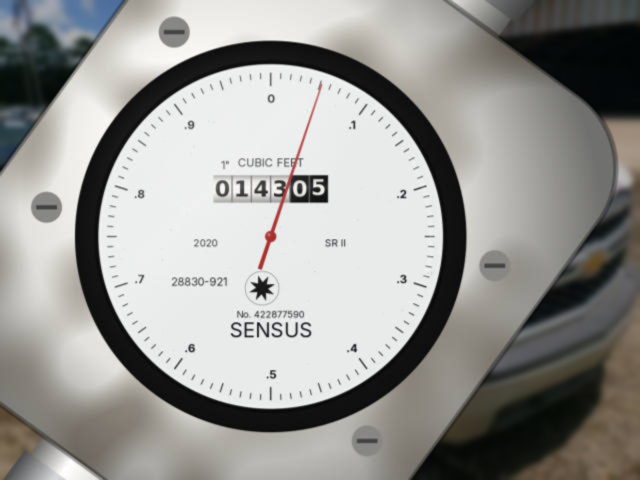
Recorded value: 14305.05 ft³
